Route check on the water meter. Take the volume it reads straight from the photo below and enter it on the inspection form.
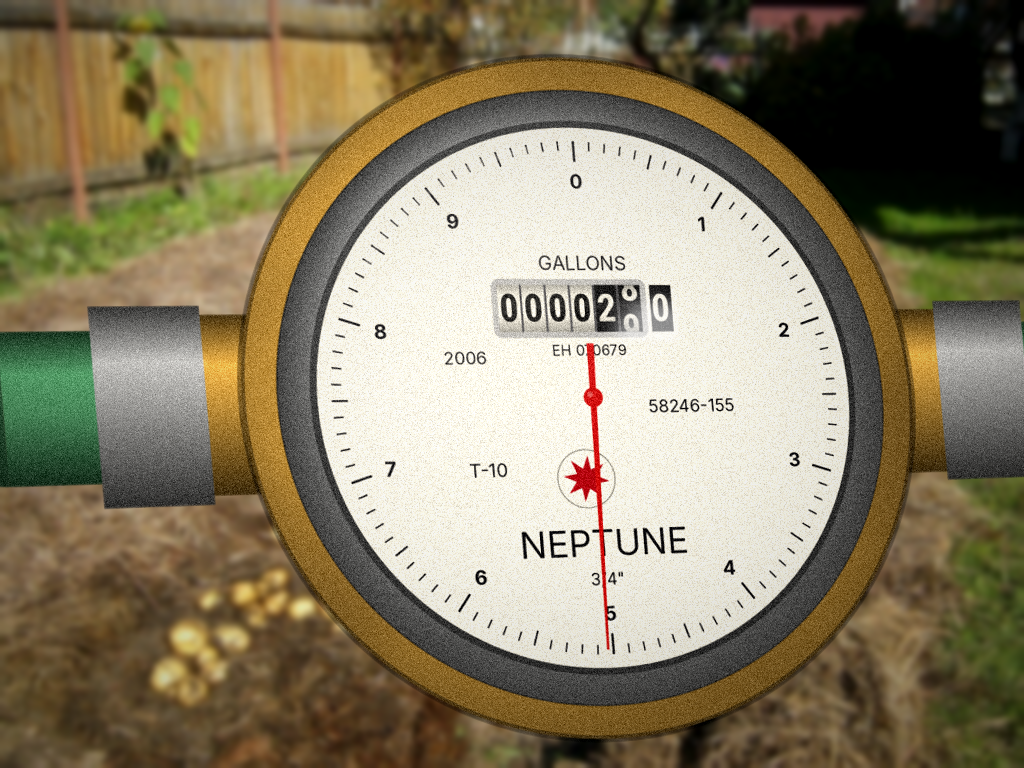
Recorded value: 285.0 gal
